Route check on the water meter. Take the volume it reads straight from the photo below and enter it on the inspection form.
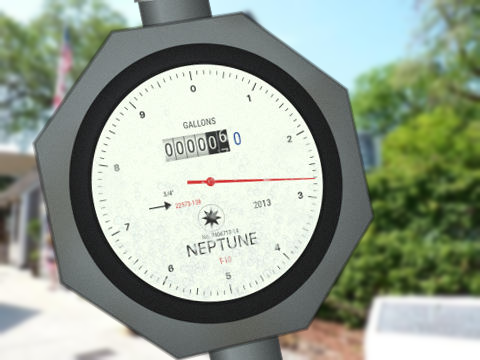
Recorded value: 62.7 gal
